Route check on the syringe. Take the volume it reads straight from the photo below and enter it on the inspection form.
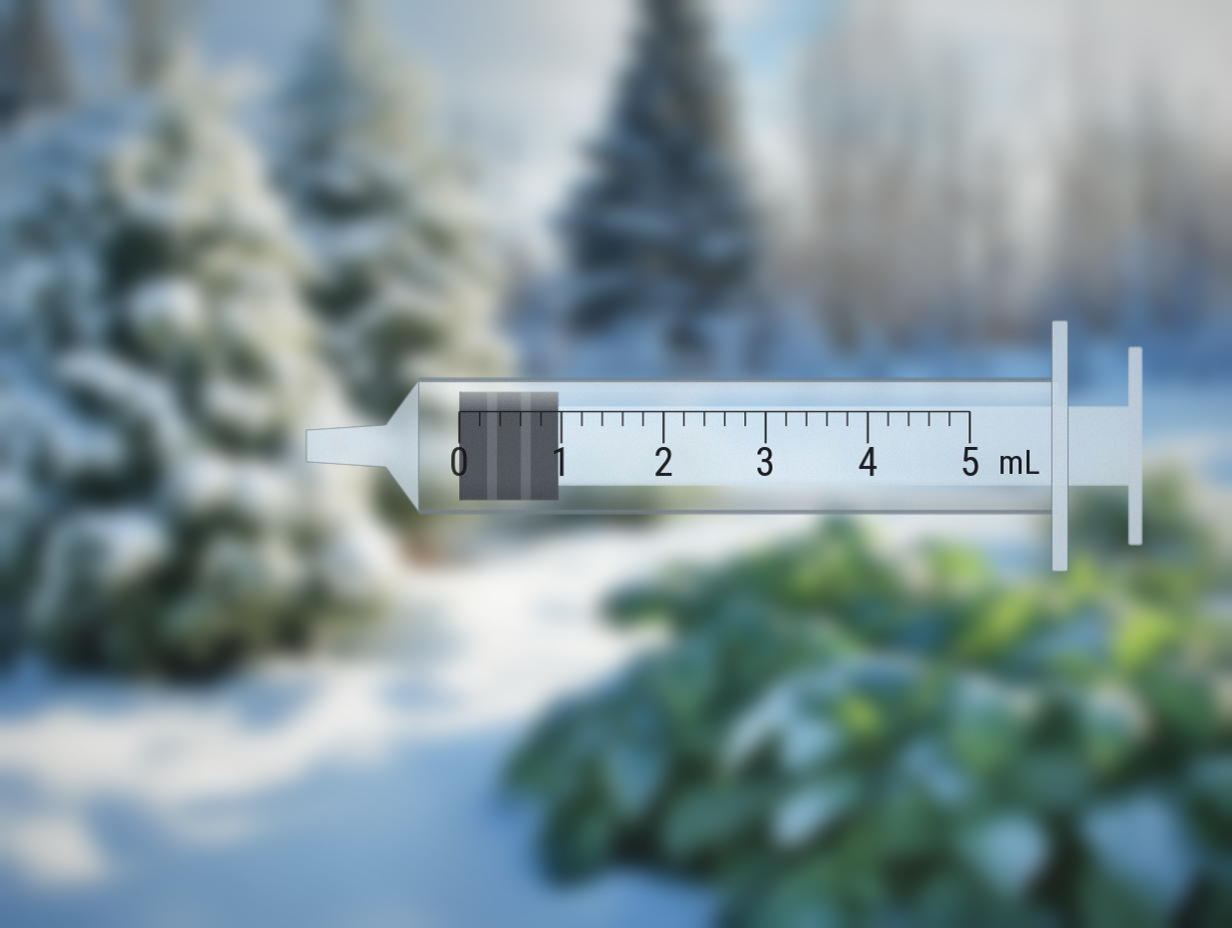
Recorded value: 0 mL
